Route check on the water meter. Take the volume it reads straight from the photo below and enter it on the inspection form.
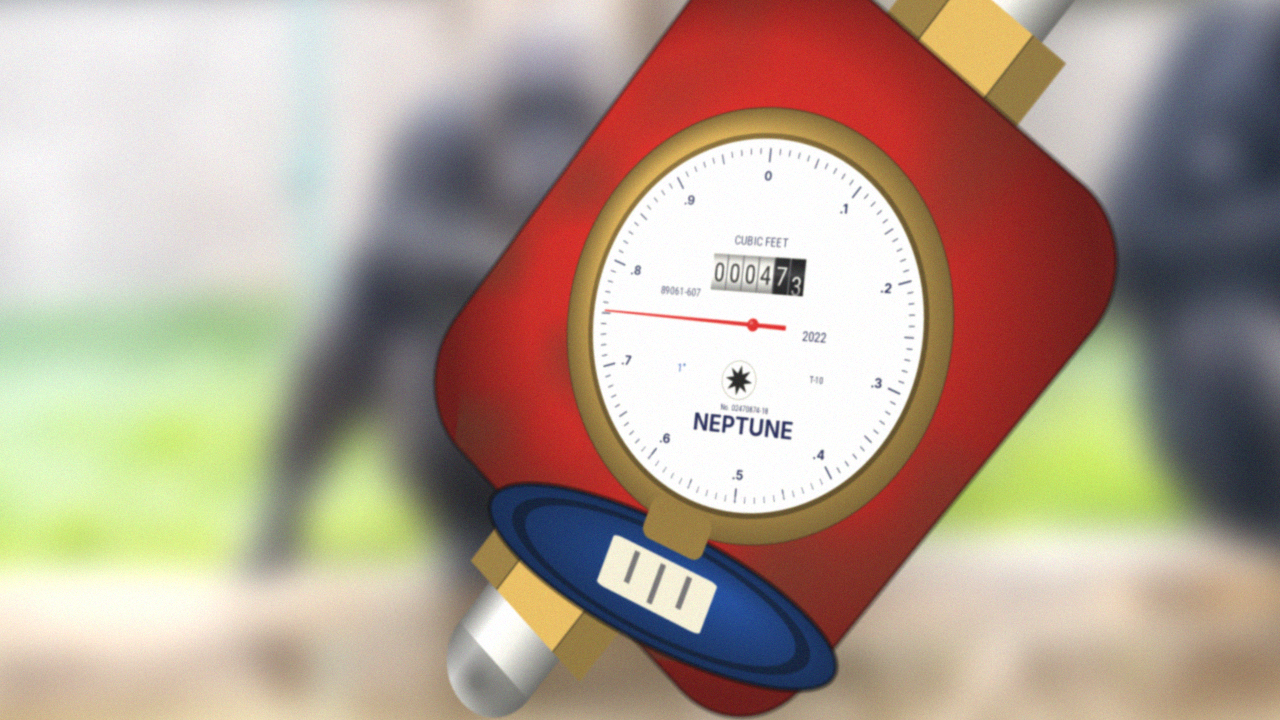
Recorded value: 472.75 ft³
